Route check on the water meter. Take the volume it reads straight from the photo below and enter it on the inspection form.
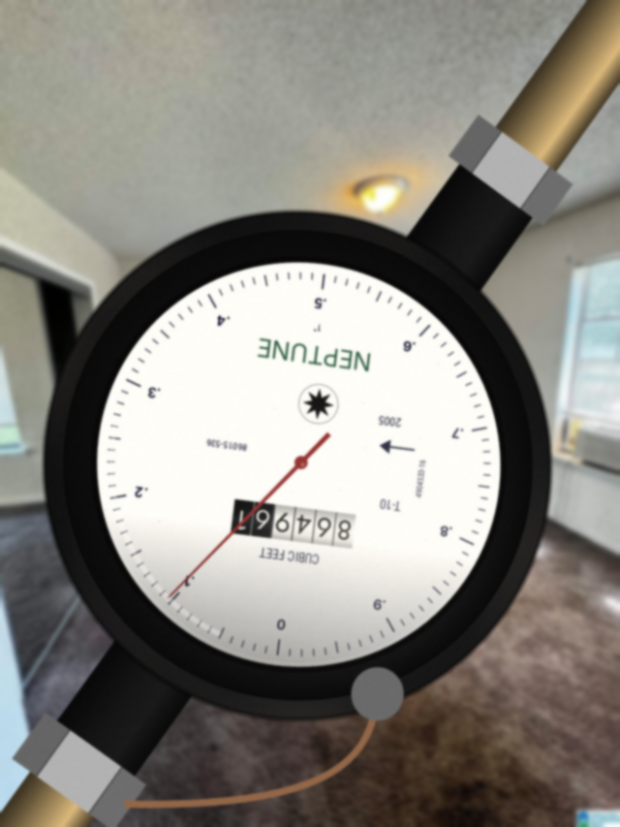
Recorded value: 864961.10 ft³
